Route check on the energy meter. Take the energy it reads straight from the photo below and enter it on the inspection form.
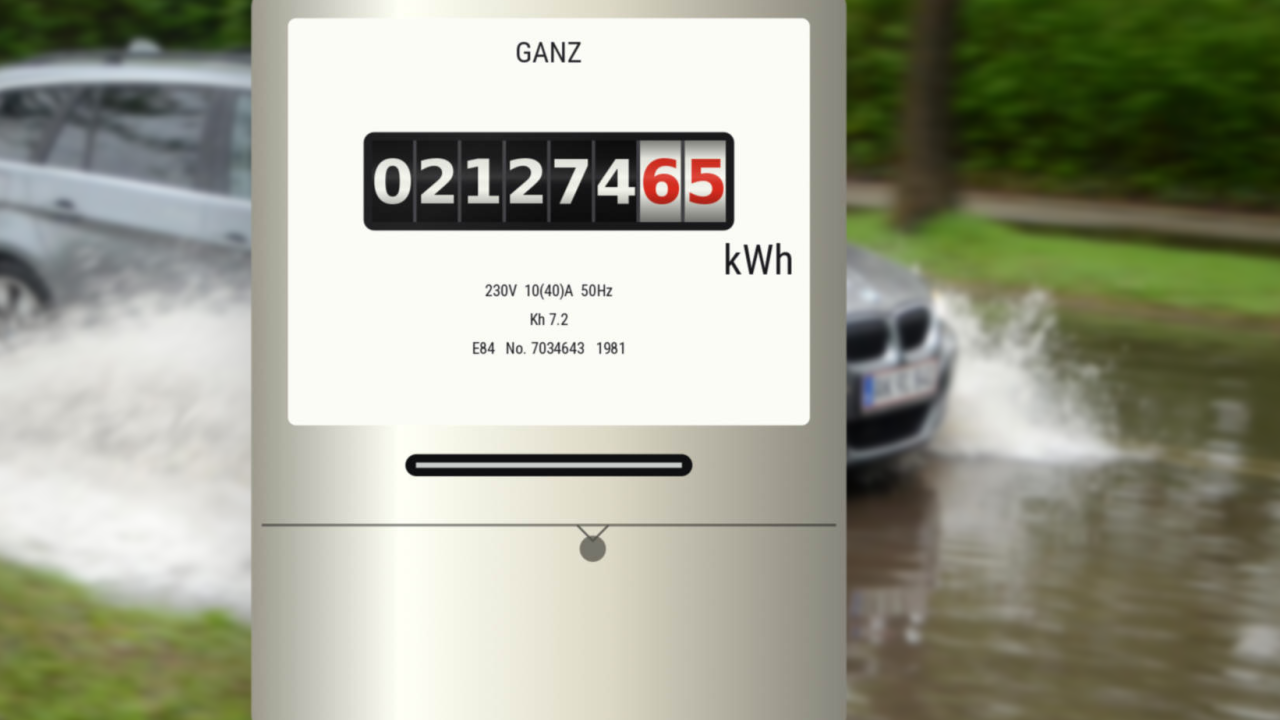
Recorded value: 21274.65 kWh
